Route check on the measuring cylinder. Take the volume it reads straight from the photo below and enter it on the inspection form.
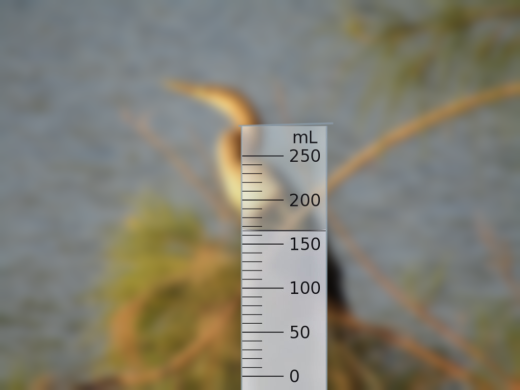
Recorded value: 165 mL
